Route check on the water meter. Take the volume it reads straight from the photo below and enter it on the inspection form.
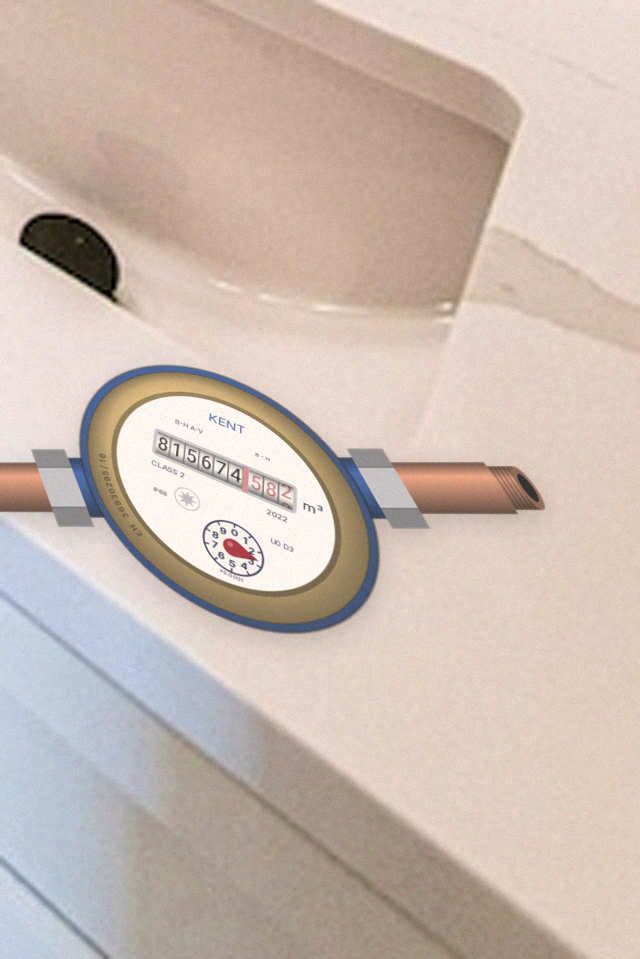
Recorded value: 815674.5822 m³
